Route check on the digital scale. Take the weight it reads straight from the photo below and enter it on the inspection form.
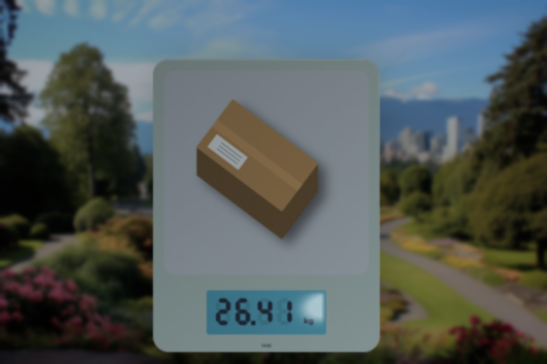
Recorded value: 26.41 kg
